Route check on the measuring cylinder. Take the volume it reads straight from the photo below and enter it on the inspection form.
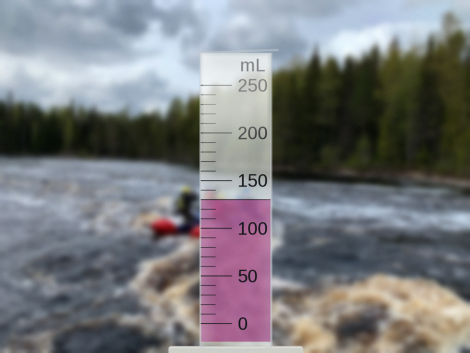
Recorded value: 130 mL
